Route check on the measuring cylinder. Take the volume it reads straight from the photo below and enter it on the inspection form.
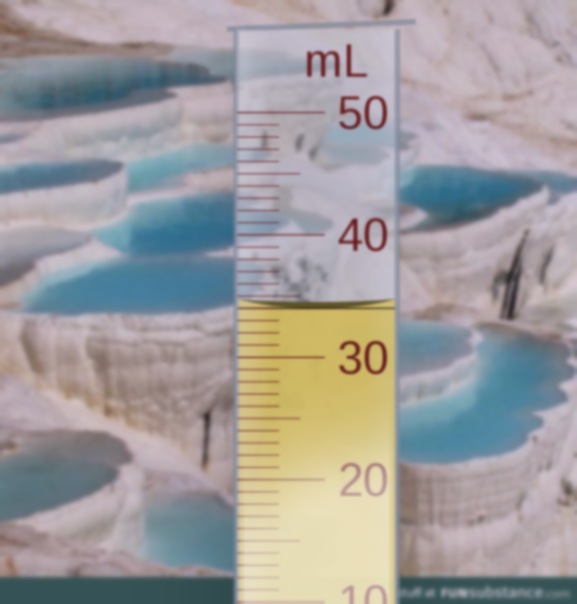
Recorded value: 34 mL
